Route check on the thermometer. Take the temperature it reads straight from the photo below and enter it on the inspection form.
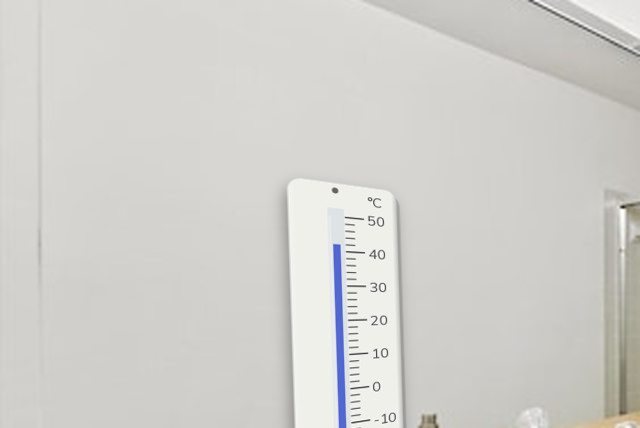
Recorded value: 42 °C
